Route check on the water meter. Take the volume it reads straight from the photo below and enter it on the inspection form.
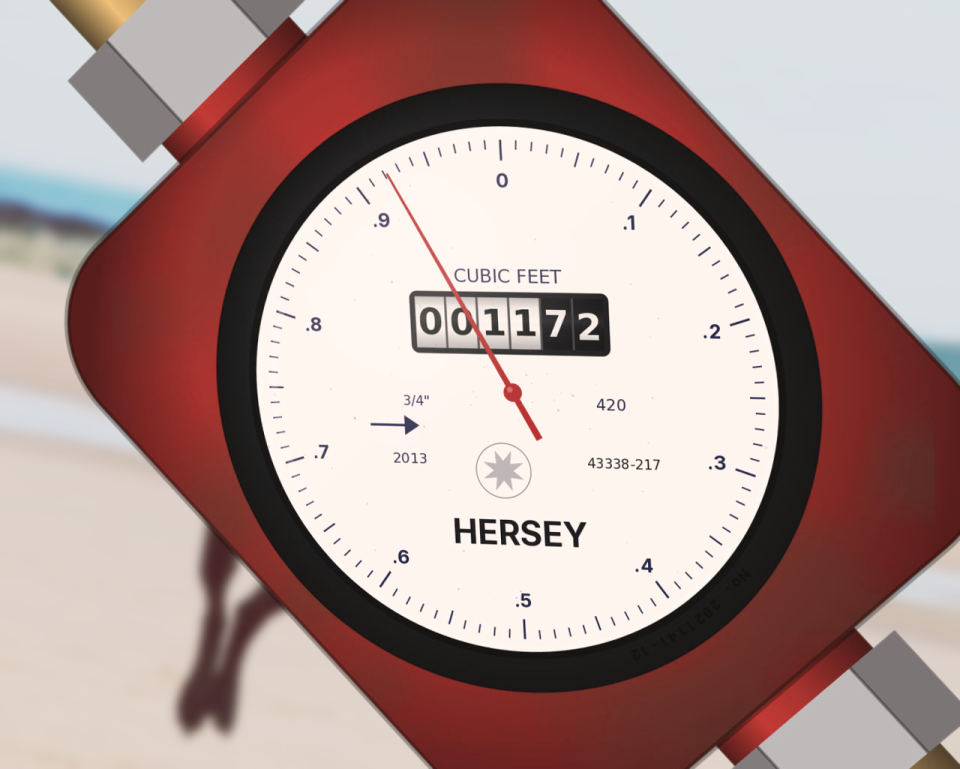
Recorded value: 1171.92 ft³
